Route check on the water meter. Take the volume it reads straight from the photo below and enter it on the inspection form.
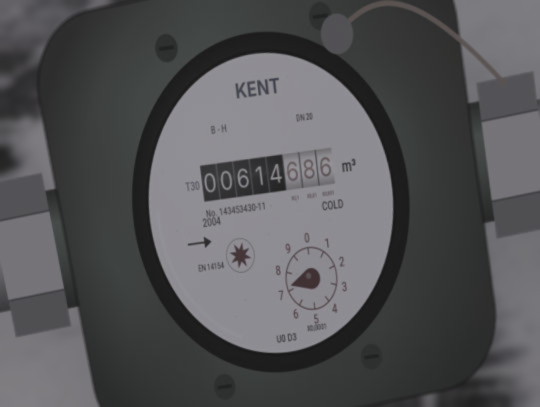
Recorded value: 614.6867 m³
